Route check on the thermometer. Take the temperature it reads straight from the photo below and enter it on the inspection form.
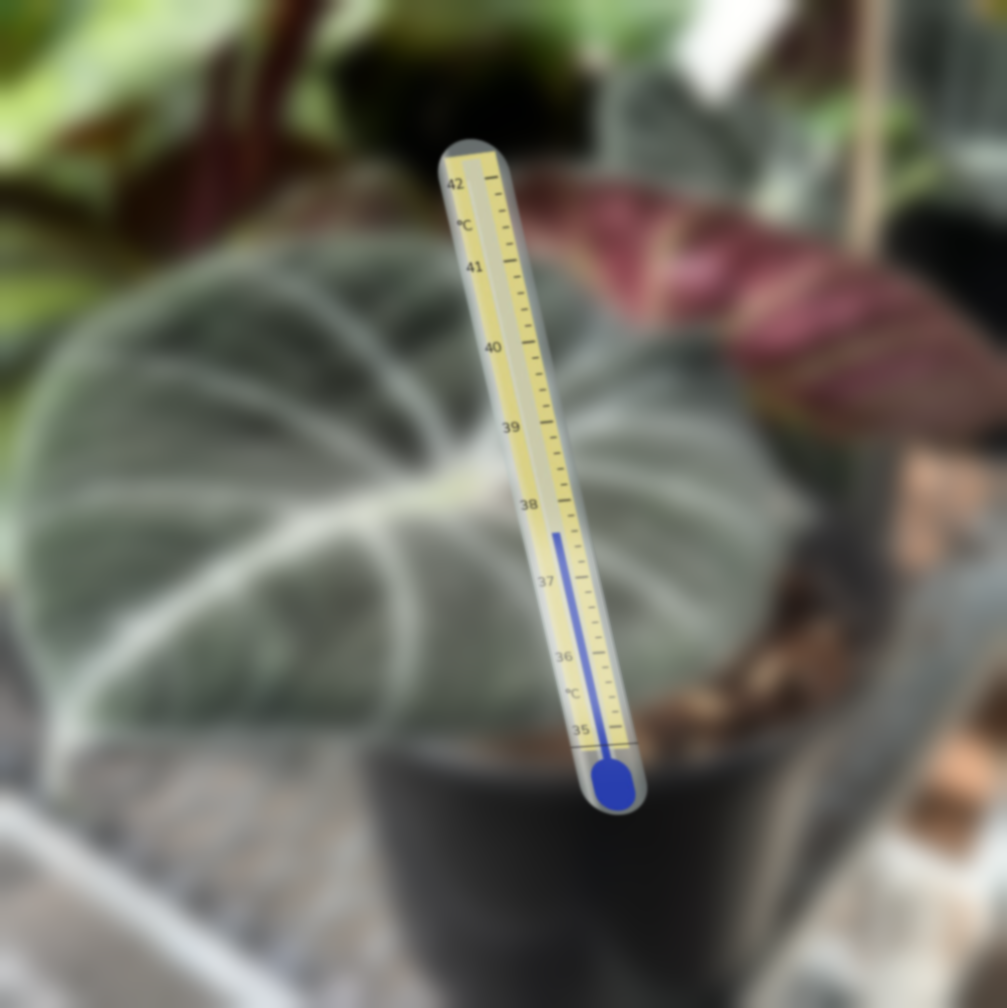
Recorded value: 37.6 °C
